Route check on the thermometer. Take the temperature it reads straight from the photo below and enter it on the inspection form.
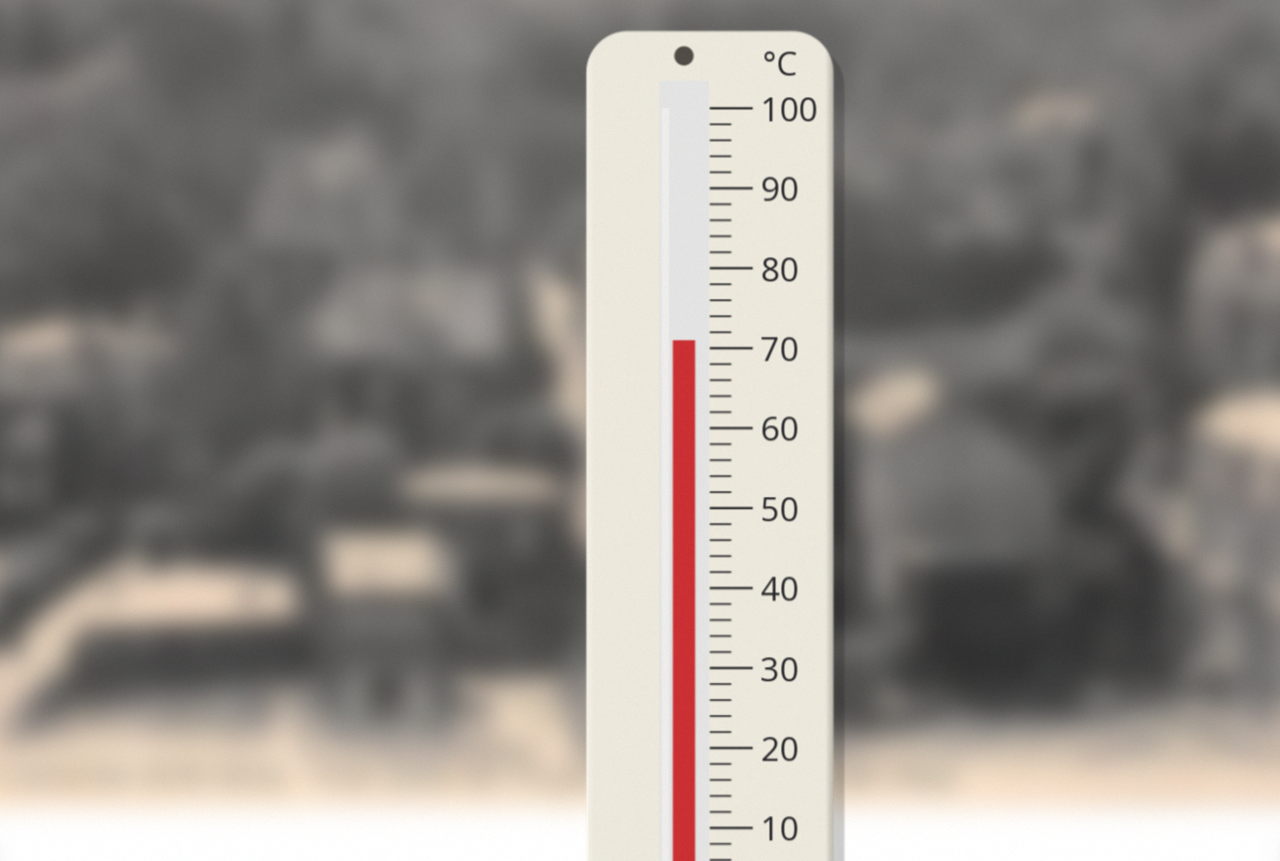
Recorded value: 71 °C
